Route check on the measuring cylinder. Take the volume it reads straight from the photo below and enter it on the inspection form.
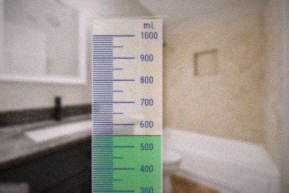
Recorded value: 550 mL
